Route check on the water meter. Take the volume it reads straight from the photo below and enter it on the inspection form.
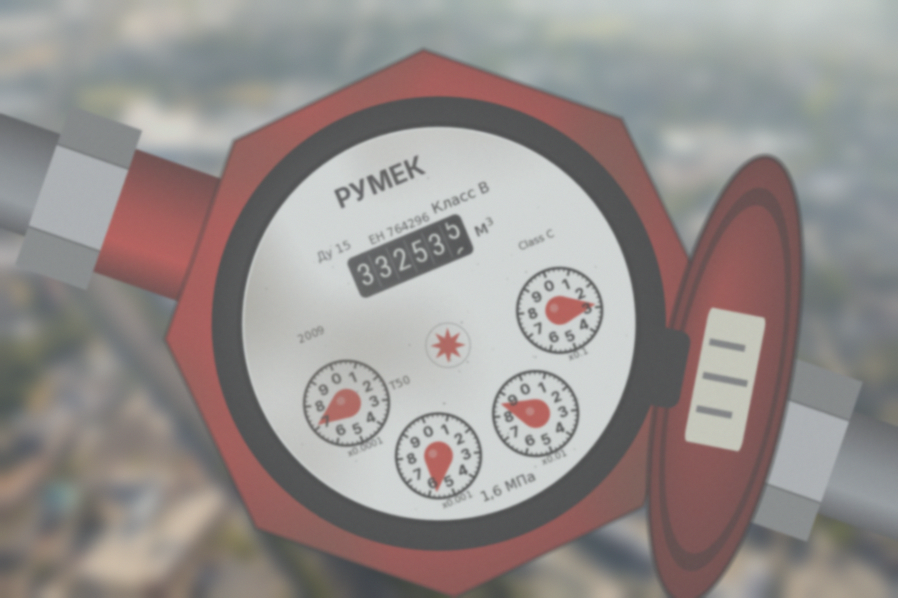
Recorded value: 332535.2857 m³
